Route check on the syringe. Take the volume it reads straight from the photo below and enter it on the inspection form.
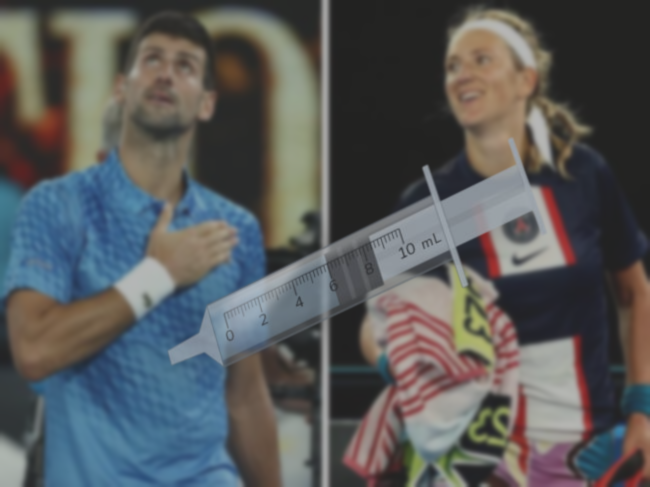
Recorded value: 6 mL
